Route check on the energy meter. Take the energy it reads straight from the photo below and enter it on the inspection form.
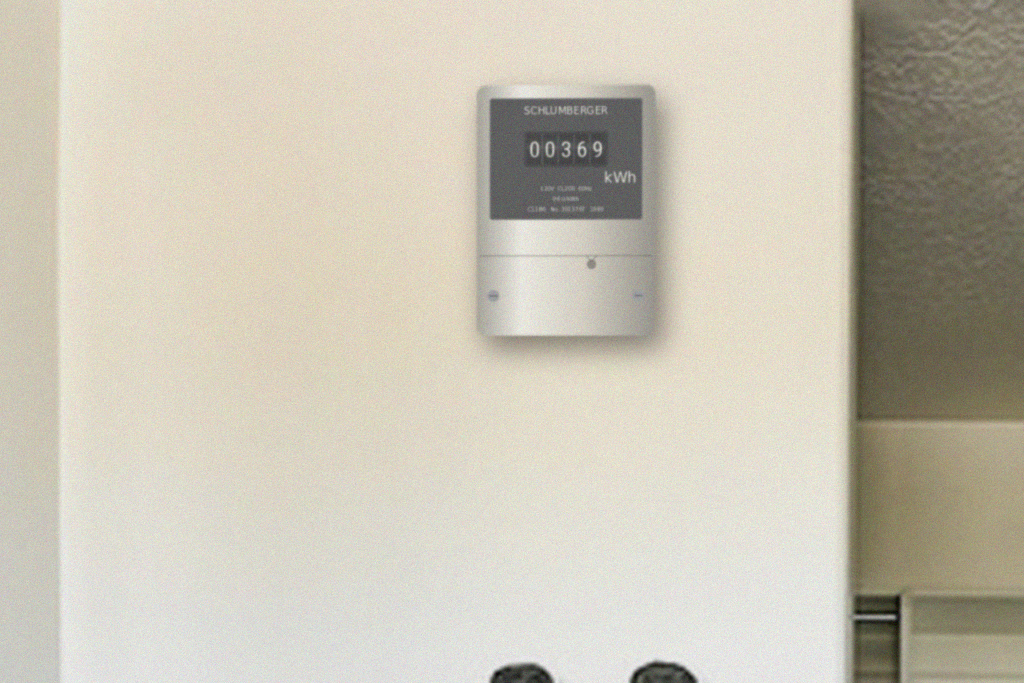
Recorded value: 369 kWh
